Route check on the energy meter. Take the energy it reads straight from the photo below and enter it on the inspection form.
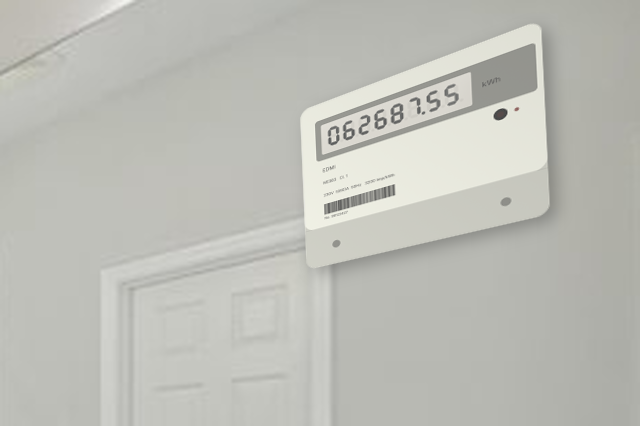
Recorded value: 62687.55 kWh
